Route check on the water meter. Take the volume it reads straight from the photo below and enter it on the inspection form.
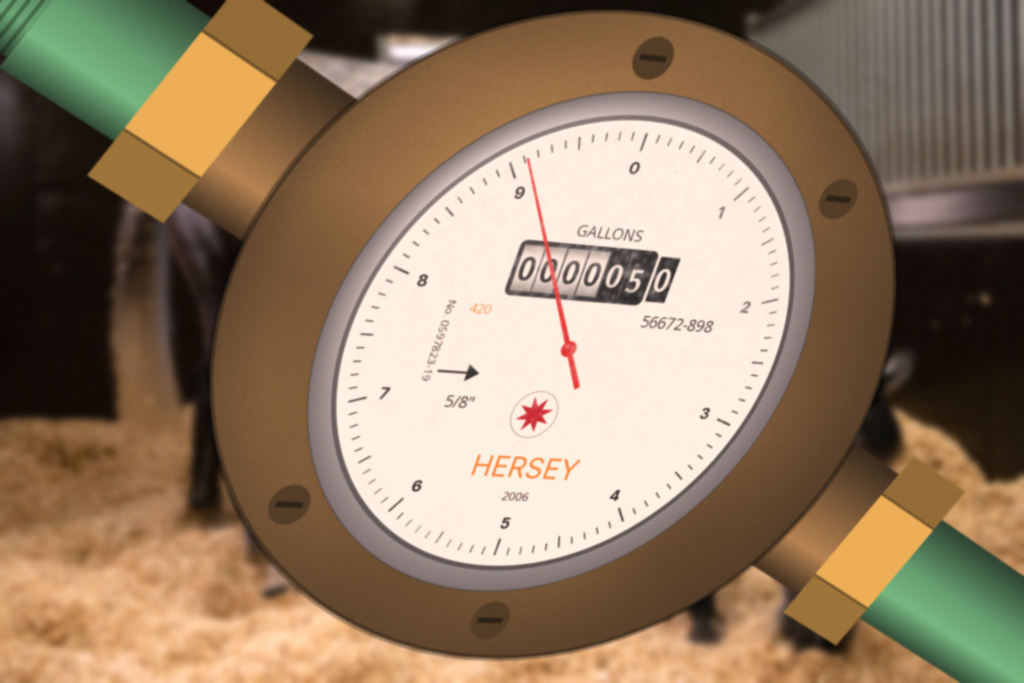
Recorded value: 49.1 gal
